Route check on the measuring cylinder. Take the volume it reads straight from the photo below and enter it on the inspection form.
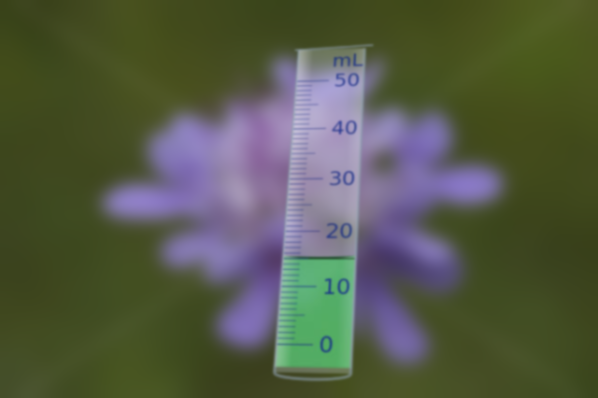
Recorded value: 15 mL
